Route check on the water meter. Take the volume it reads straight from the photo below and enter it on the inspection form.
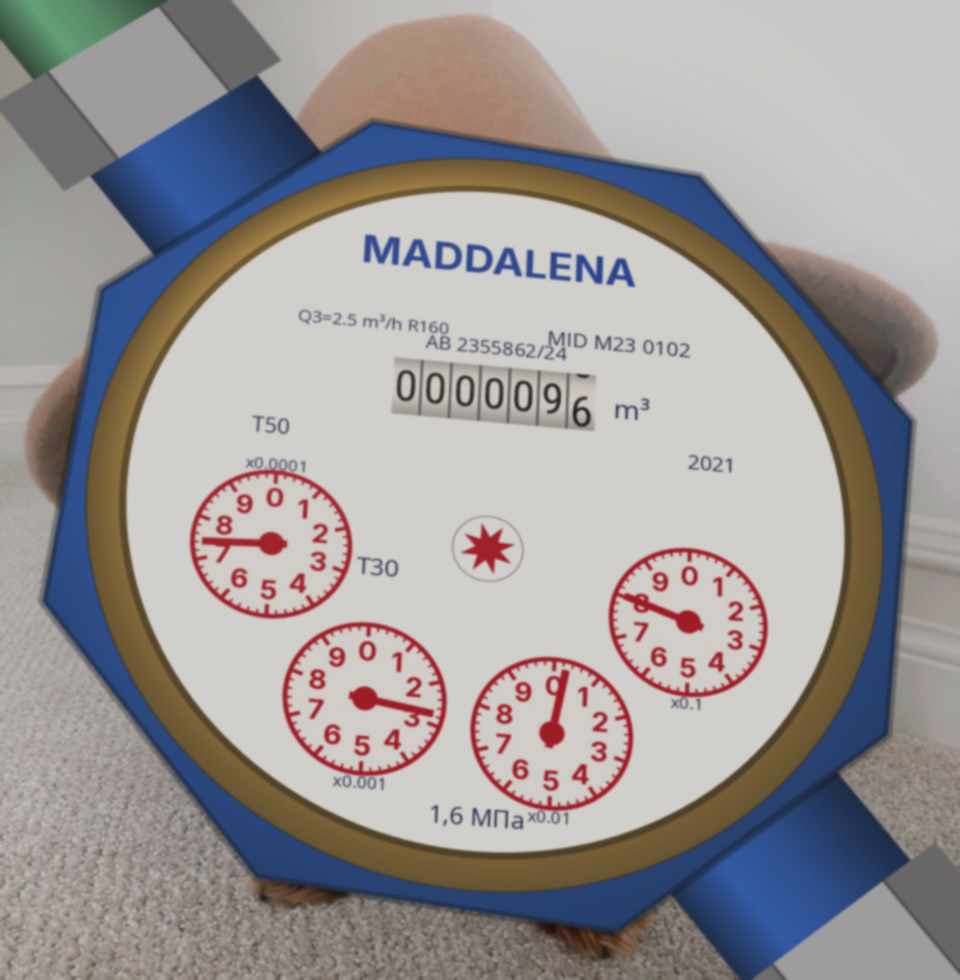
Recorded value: 95.8027 m³
